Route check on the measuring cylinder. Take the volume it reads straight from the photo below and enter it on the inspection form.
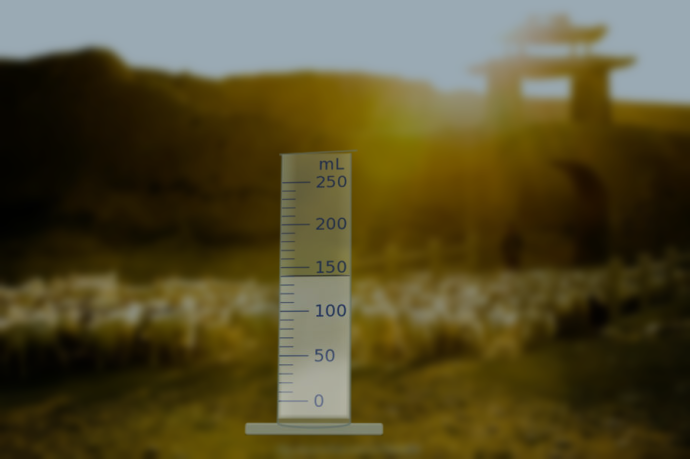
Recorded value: 140 mL
